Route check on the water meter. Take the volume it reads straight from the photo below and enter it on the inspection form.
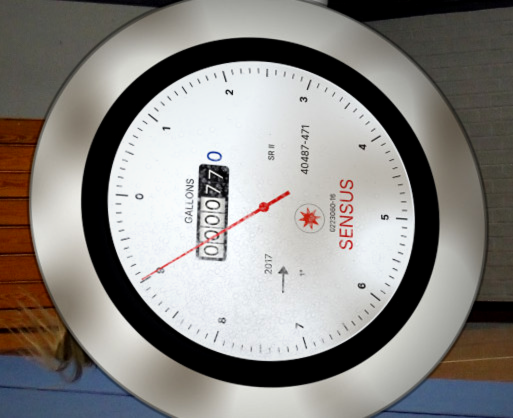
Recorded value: 769.0 gal
